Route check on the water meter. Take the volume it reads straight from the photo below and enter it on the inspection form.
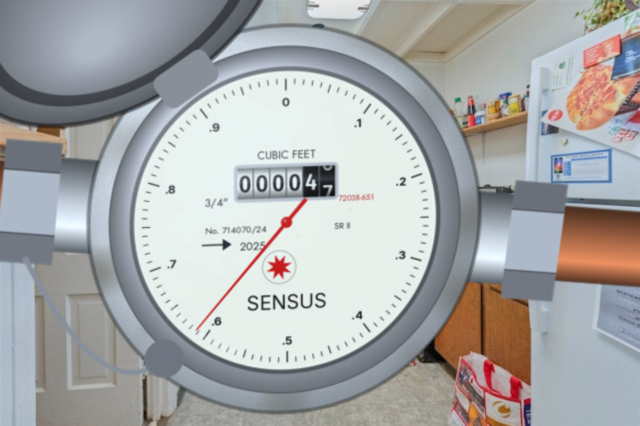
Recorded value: 46.61 ft³
